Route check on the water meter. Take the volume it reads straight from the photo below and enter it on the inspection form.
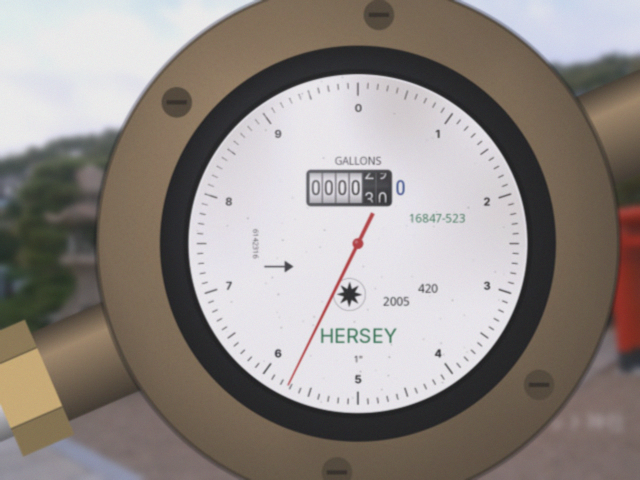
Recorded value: 295.7 gal
